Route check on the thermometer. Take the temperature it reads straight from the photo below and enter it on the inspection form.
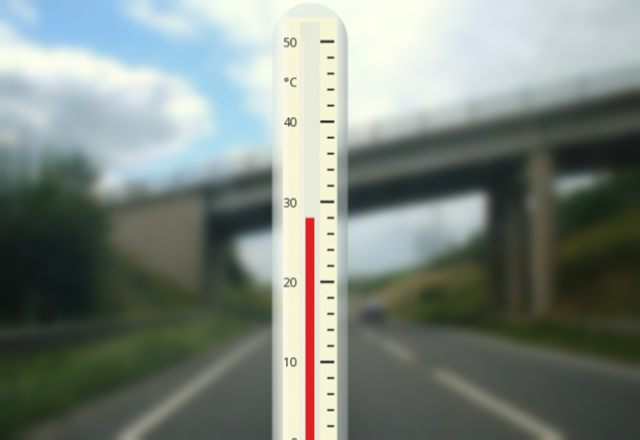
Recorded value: 28 °C
